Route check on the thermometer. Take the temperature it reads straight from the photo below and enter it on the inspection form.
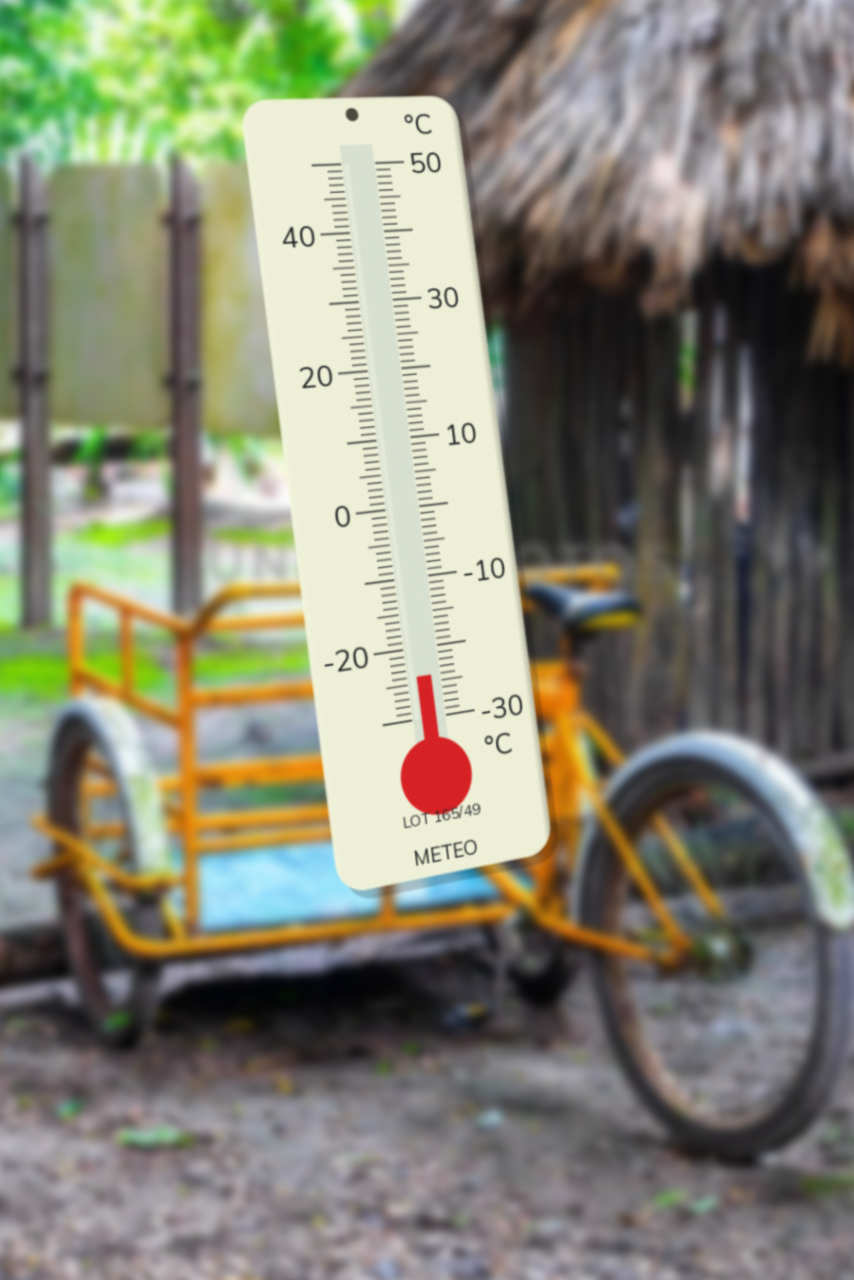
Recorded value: -24 °C
